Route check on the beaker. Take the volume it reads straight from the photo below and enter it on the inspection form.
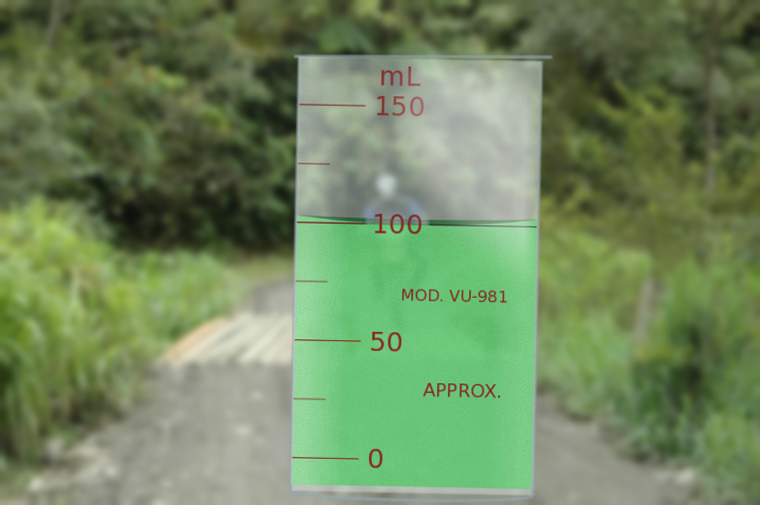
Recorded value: 100 mL
